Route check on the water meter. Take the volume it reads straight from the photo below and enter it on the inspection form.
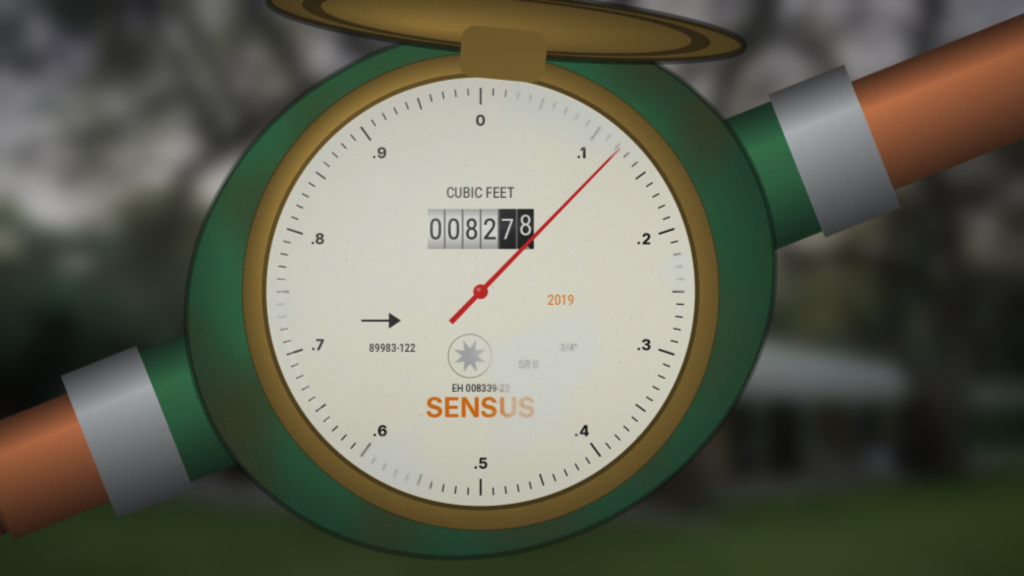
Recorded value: 8278.12 ft³
